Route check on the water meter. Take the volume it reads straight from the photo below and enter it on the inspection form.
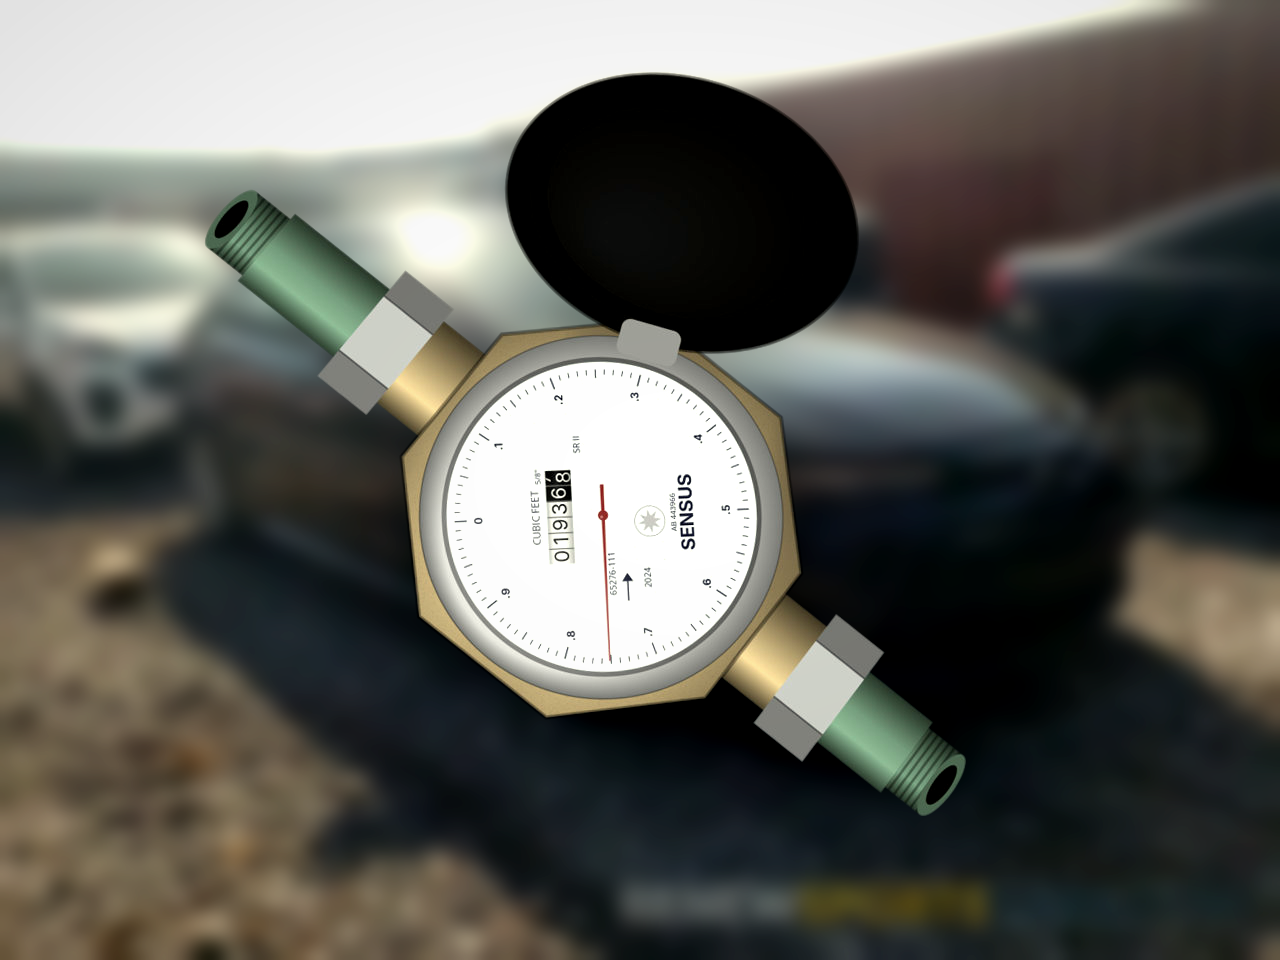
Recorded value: 19367.75 ft³
